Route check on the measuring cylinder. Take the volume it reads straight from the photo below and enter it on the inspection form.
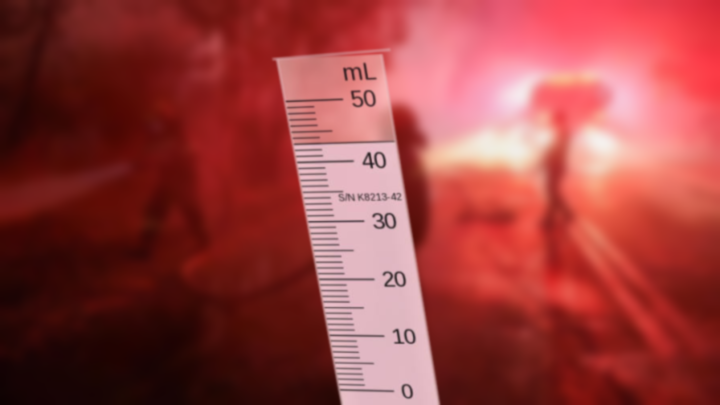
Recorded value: 43 mL
